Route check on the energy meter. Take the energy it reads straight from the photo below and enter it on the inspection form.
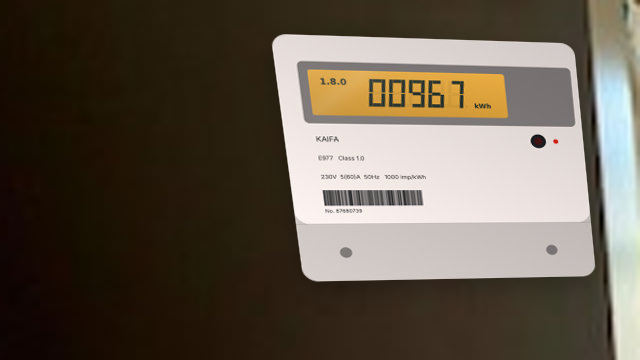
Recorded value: 967 kWh
